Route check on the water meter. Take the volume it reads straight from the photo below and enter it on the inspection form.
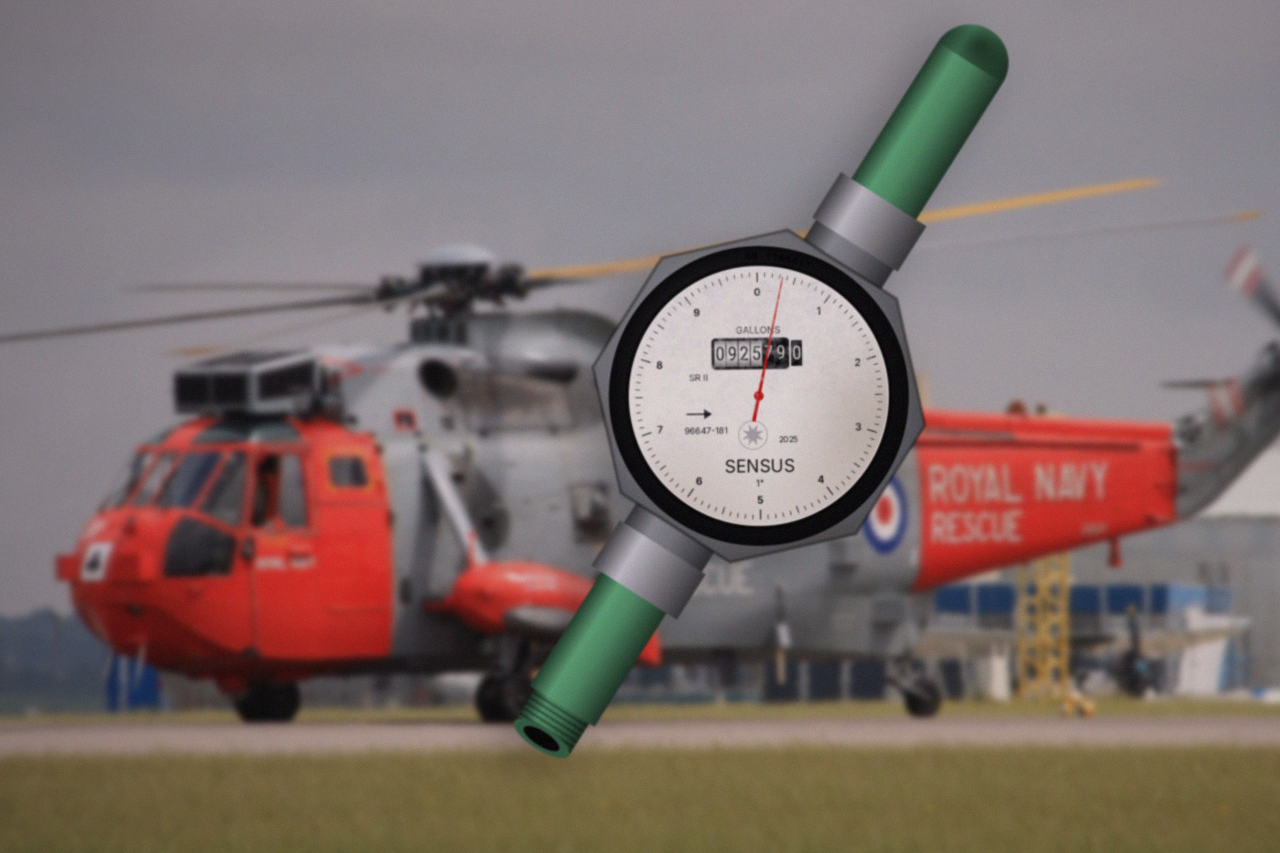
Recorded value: 925790.3 gal
